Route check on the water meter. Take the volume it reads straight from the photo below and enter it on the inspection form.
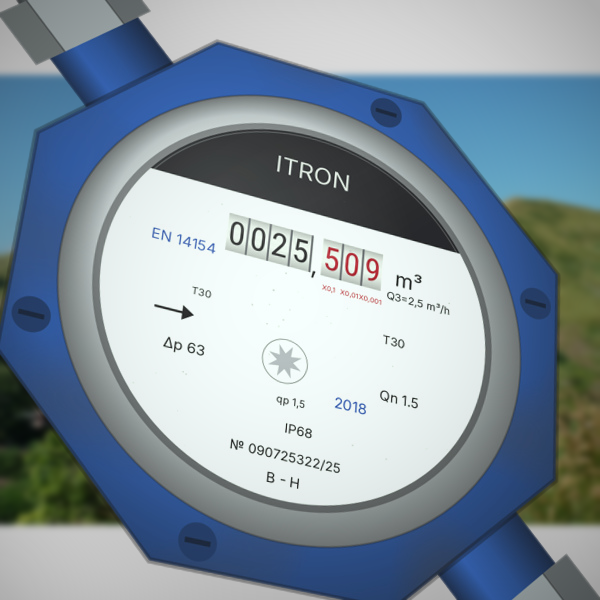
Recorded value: 25.509 m³
